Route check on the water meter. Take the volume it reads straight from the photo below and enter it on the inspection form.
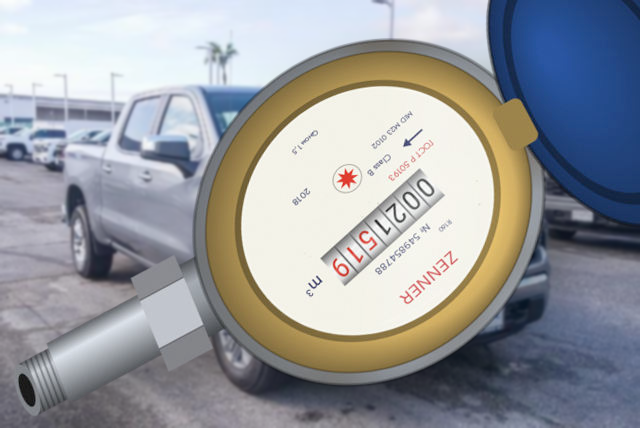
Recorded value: 21.519 m³
